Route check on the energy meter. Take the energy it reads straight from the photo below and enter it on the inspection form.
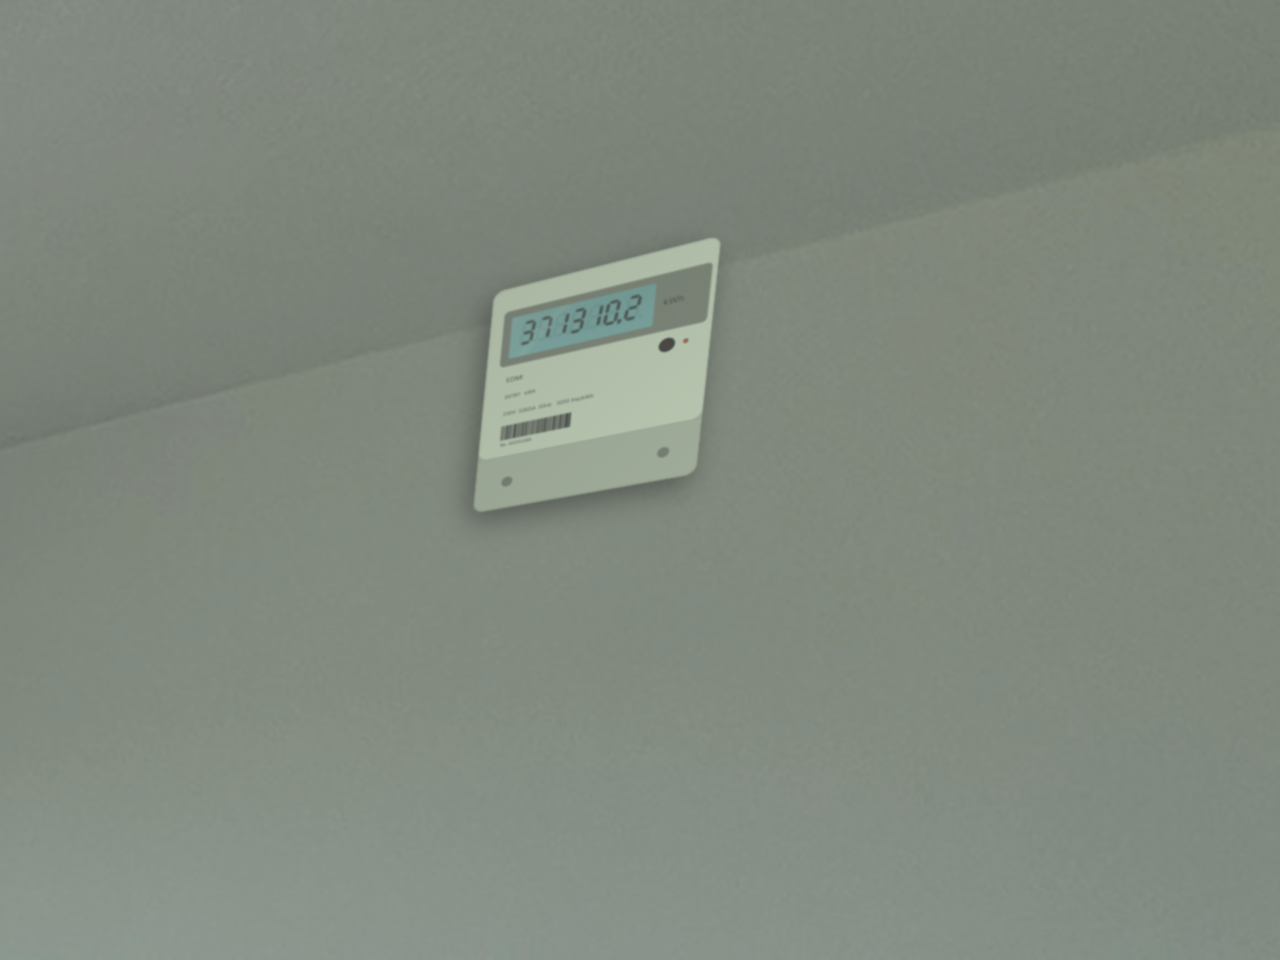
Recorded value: 371310.2 kWh
